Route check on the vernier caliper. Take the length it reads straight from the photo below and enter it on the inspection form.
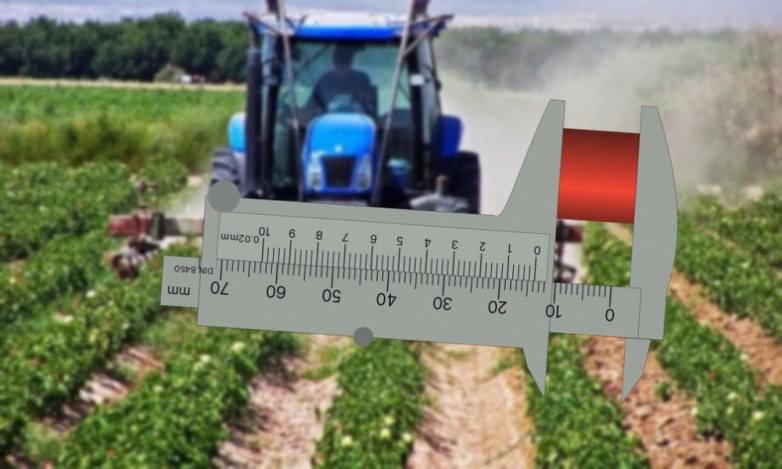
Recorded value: 13.8 mm
